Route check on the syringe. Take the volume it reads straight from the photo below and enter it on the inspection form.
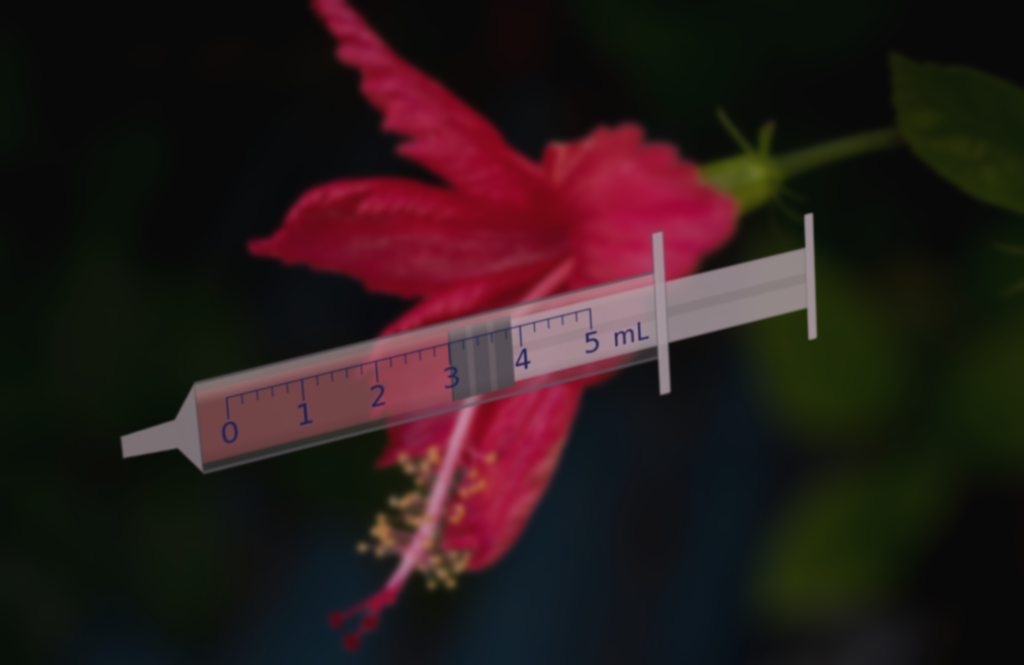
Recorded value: 3 mL
